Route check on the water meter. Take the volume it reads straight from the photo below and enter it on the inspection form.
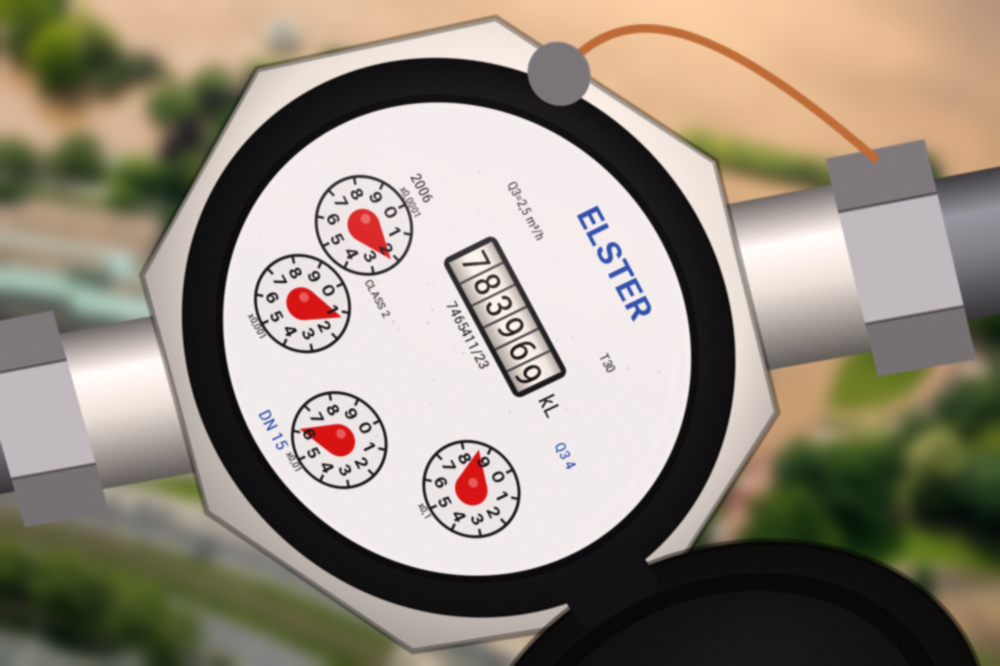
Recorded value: 783968.8612 kL
